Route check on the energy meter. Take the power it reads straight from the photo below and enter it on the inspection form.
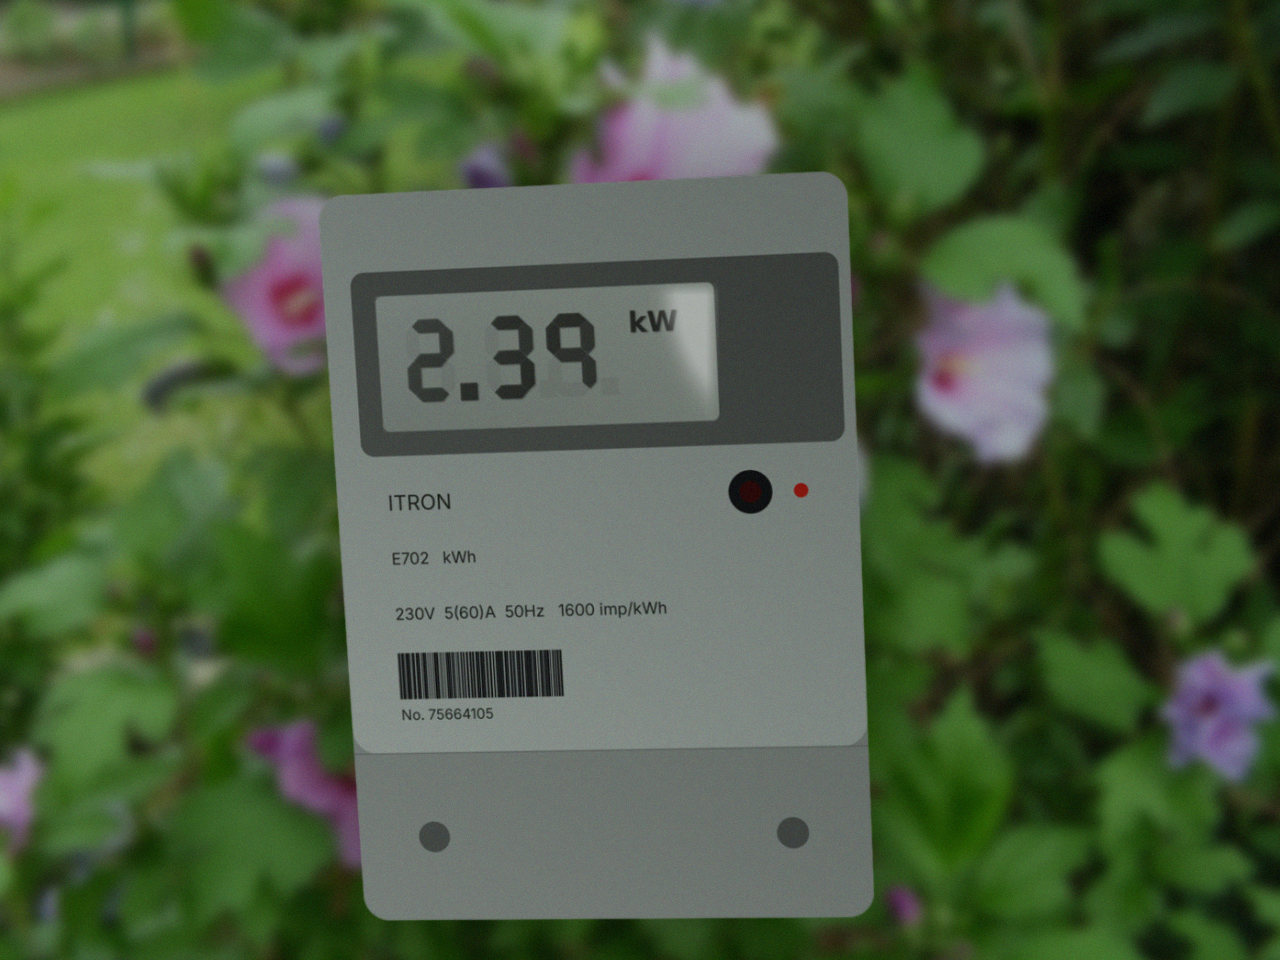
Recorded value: 2.39 kW
